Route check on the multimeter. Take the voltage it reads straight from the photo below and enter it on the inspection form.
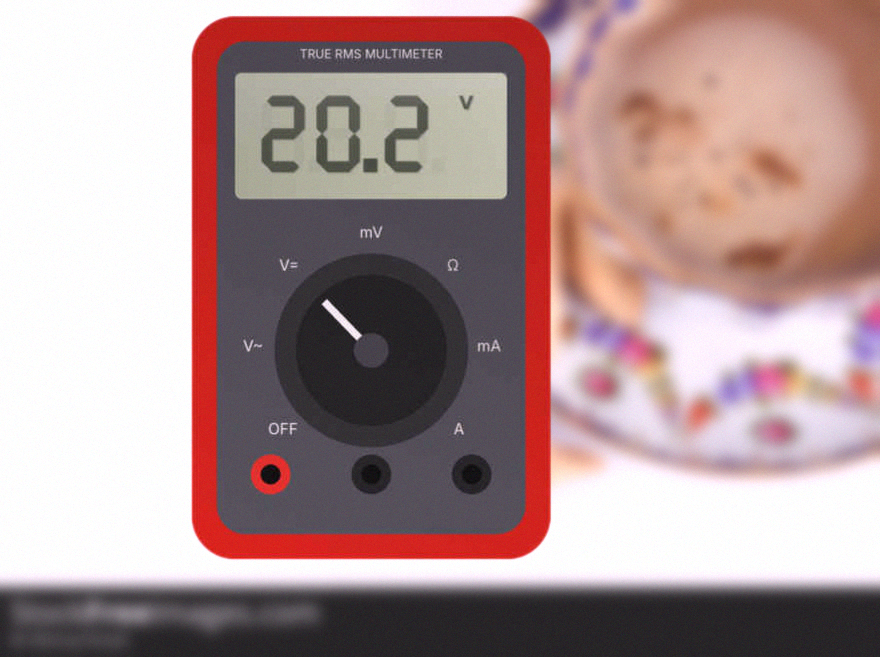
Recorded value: 20.2 V
